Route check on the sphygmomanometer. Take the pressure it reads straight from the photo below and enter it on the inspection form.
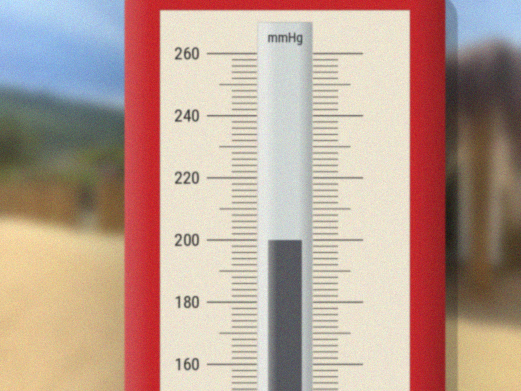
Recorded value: 200 mmHg
